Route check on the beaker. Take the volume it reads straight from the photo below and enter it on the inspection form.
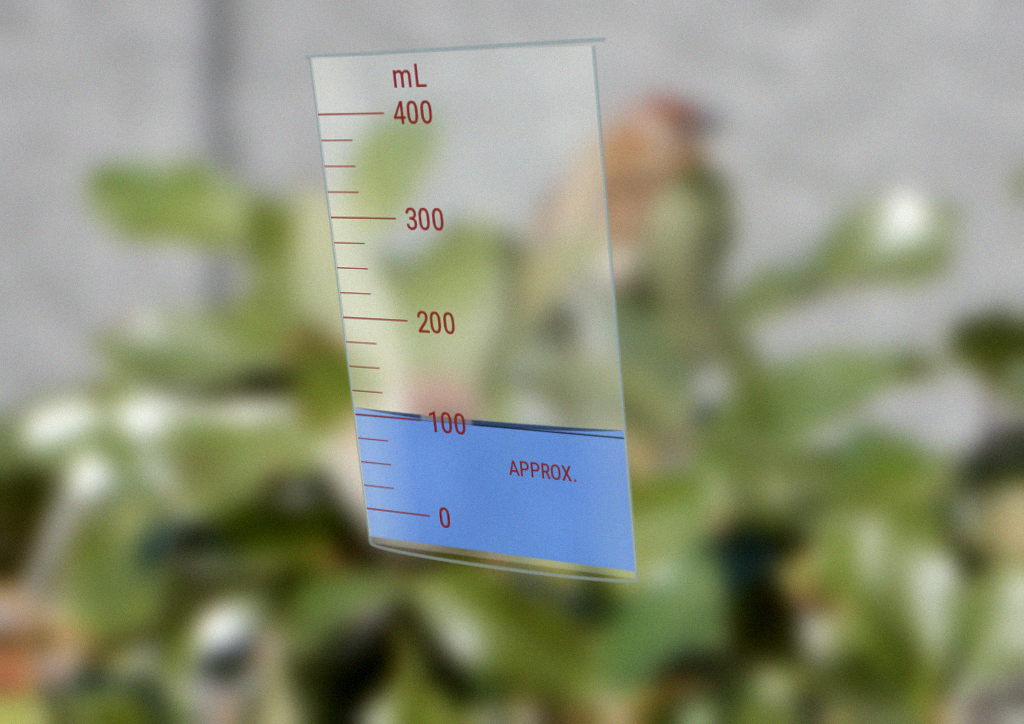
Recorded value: 100 mL
